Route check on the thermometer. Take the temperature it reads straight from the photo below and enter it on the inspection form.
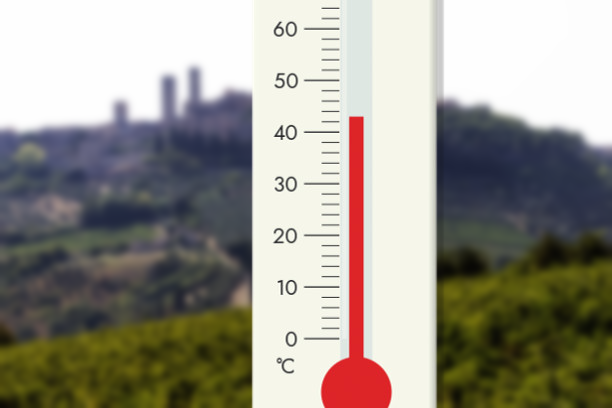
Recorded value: 43 °C
